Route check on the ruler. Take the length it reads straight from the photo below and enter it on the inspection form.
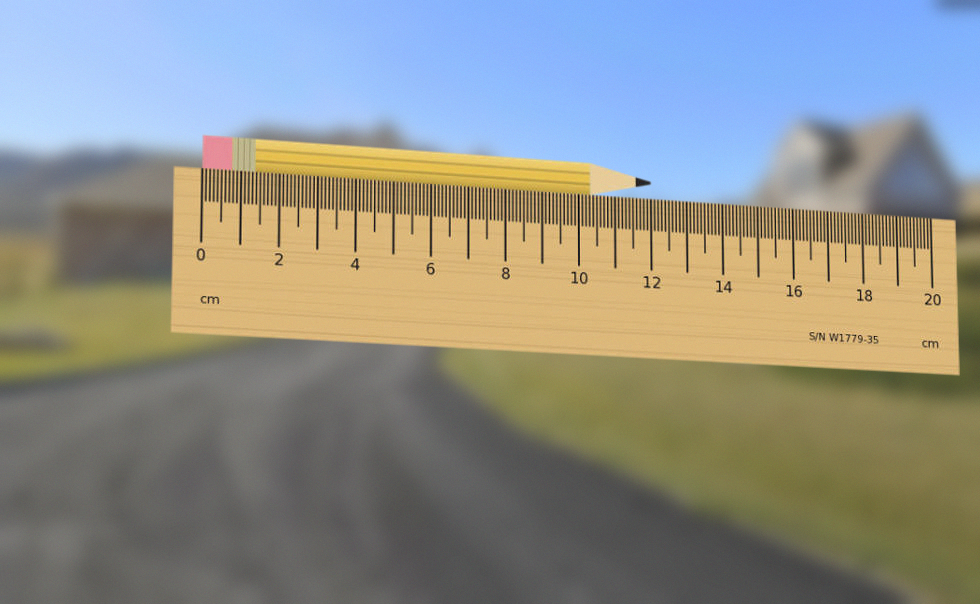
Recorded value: 12 cm
